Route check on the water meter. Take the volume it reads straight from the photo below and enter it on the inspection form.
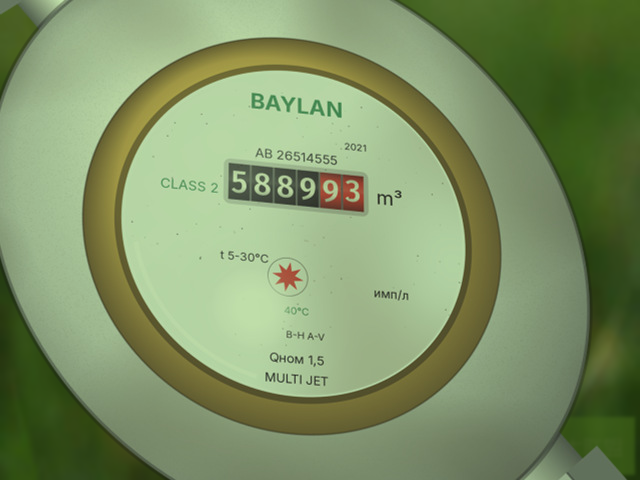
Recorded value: 5889.93 m³
